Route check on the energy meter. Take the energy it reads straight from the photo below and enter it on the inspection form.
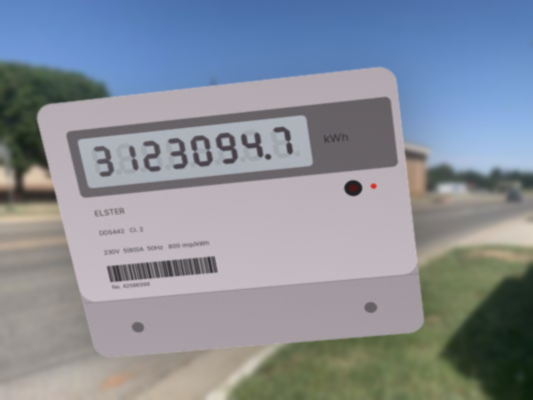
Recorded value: 3123094.7 kWh
